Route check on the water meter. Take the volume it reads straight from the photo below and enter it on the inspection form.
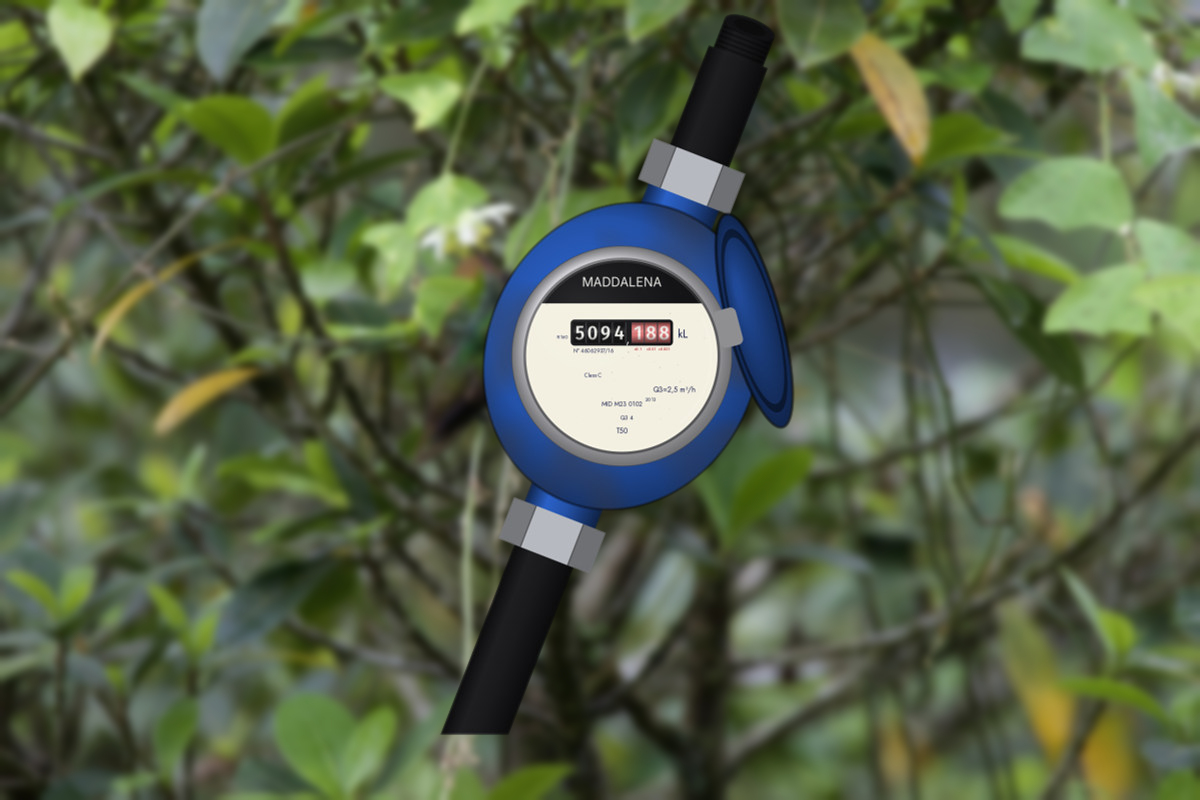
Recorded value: 5094.188 kL
